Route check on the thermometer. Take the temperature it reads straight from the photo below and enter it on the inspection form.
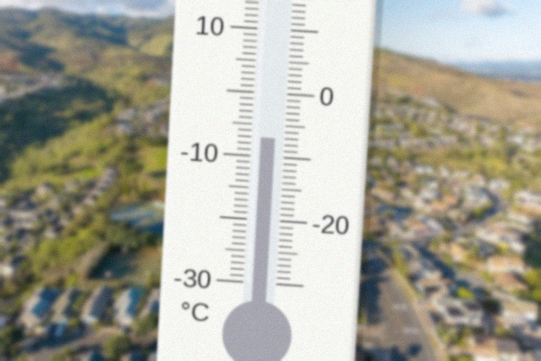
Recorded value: -7 °C
